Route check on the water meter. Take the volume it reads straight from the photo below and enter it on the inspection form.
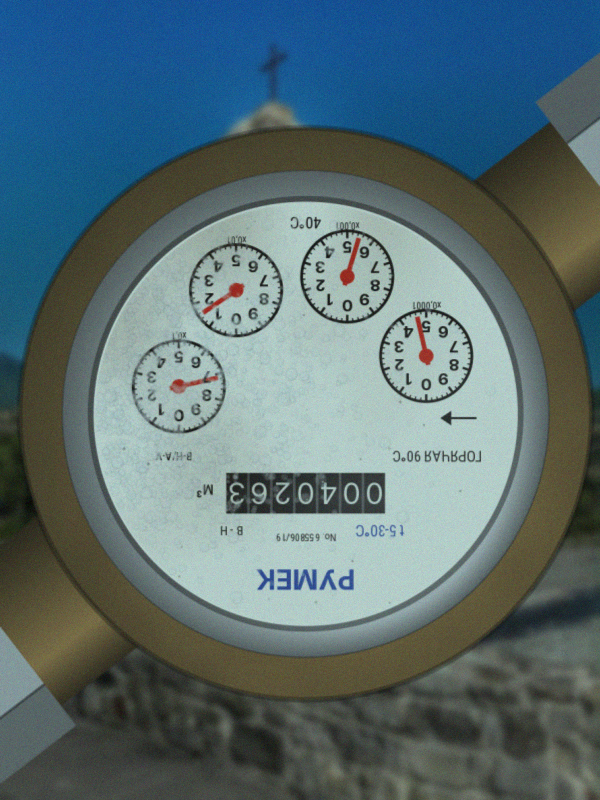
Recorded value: 40263.7154 m³
